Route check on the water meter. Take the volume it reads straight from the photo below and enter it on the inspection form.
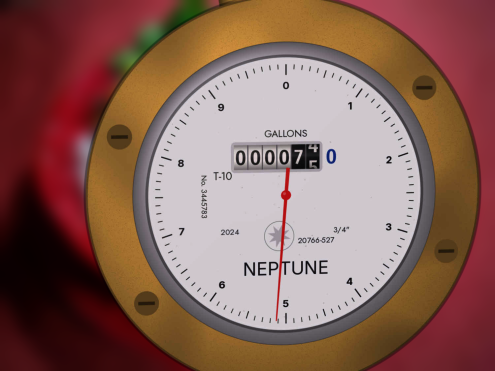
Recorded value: 745.1 gal
